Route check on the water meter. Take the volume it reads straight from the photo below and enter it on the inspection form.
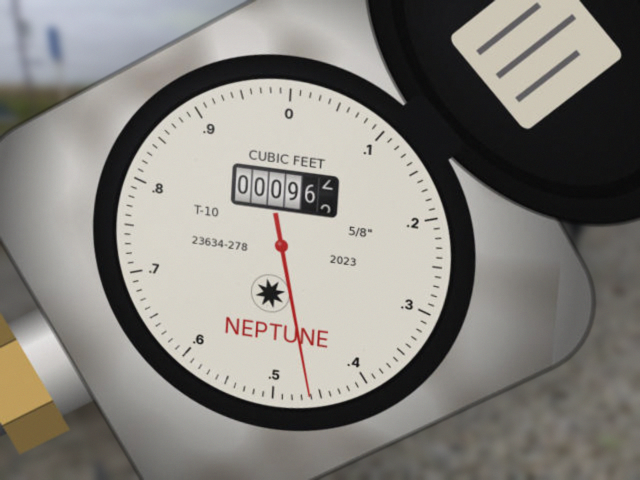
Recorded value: 962.46 ft³
